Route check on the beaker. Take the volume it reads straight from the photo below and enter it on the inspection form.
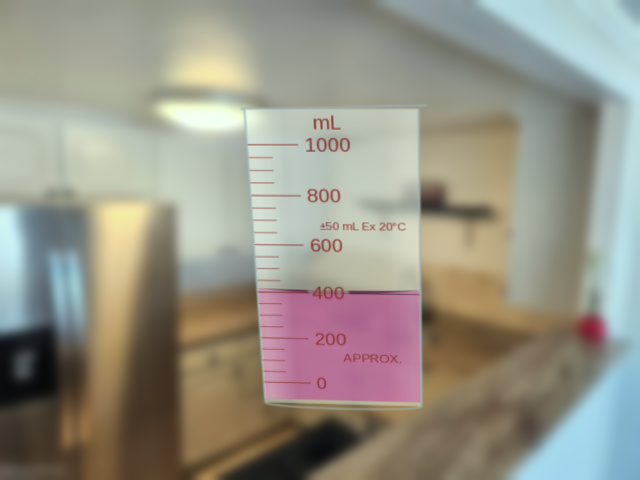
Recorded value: 400 mL
